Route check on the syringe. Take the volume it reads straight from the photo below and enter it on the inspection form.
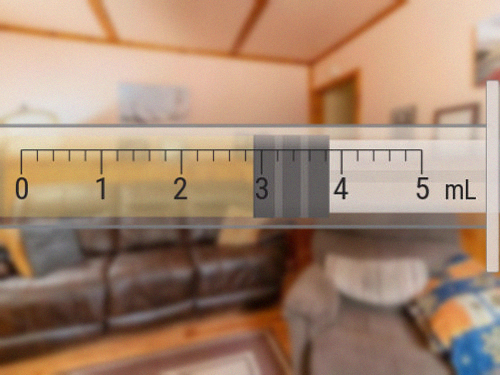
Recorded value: 2.9 mL
